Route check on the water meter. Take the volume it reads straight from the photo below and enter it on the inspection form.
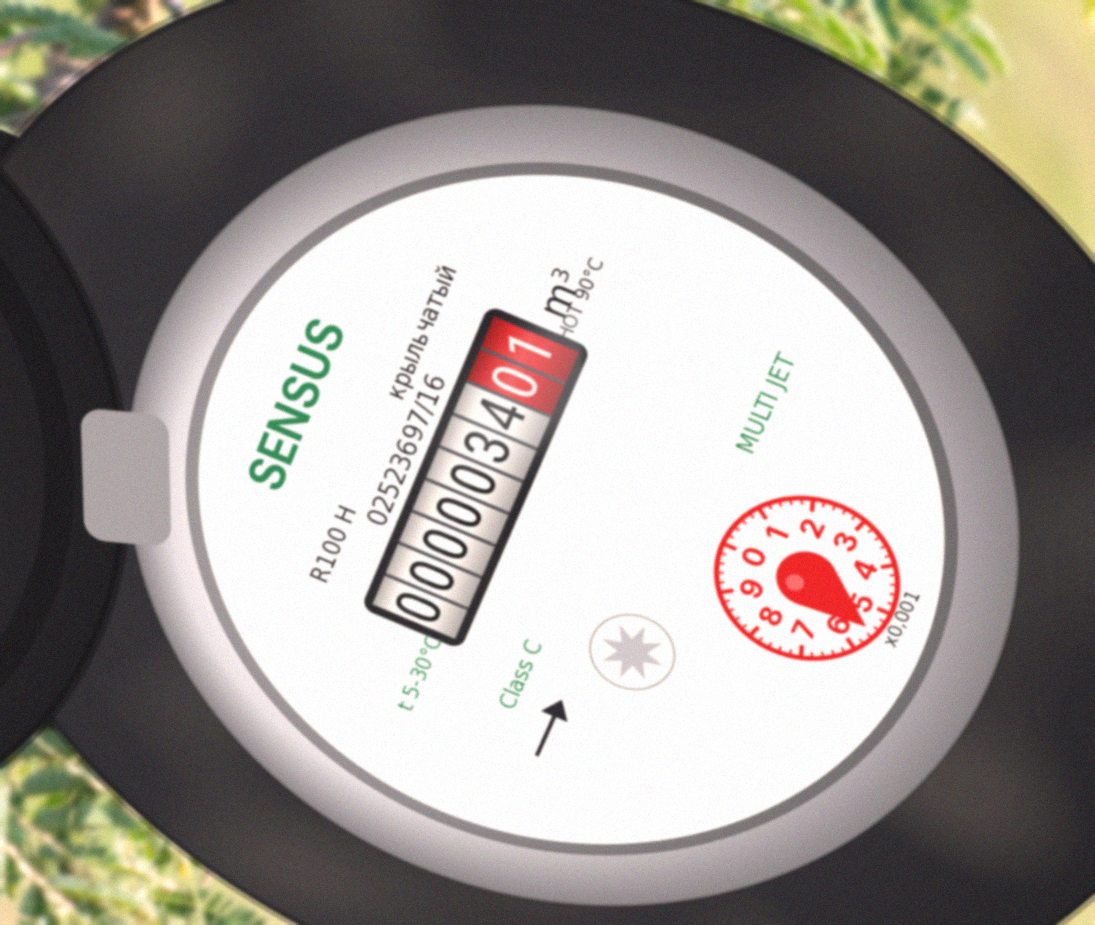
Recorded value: 34.015 m³
